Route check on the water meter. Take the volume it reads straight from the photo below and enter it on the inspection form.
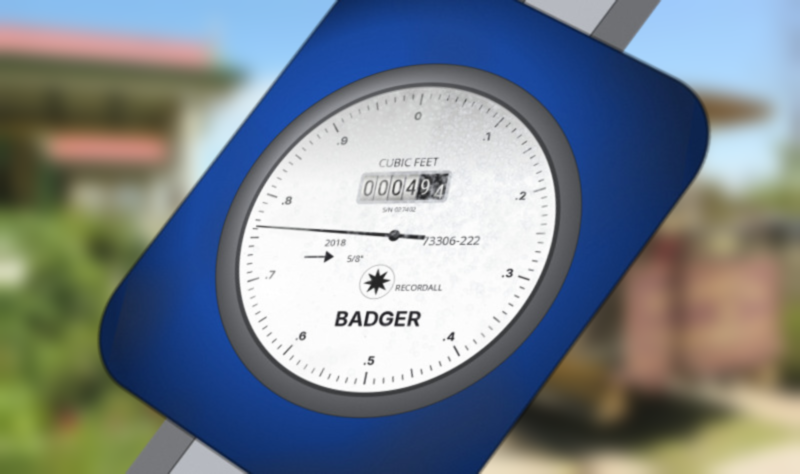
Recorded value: 493.76 ft³
